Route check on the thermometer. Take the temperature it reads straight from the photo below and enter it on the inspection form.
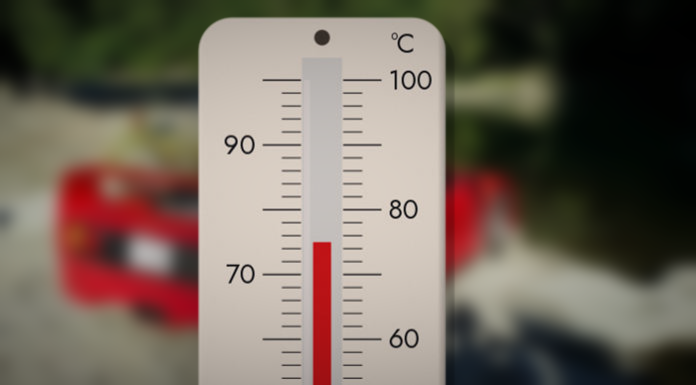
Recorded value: 75 °C
